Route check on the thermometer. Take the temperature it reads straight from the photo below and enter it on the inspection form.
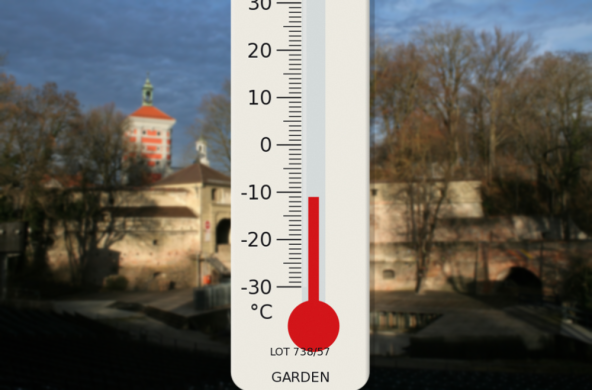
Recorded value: -11 °C
